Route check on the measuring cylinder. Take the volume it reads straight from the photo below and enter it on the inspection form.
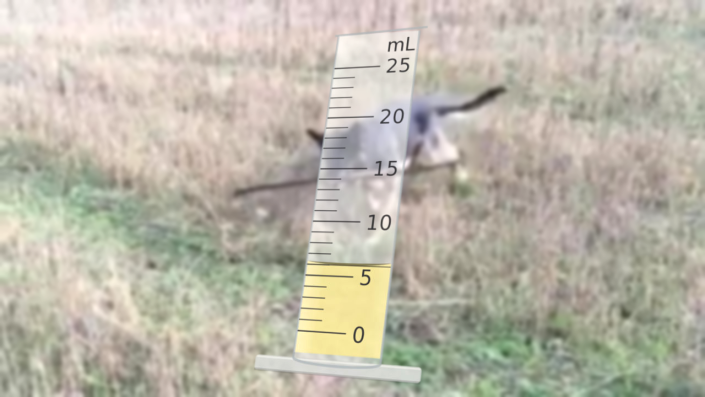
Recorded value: 6 mL
